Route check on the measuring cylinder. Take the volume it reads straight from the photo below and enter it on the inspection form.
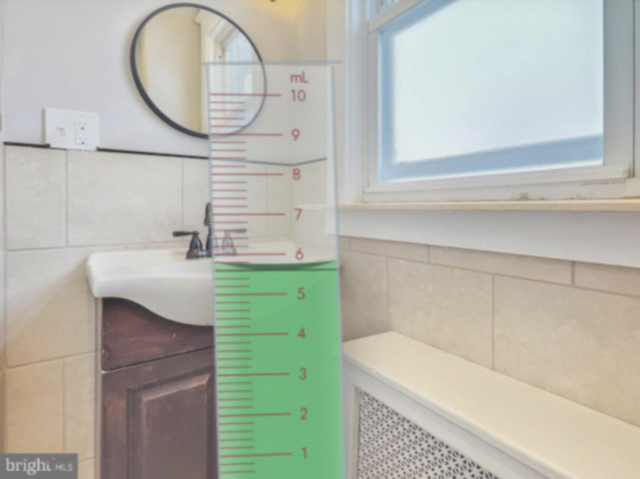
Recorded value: 5.6 mL
